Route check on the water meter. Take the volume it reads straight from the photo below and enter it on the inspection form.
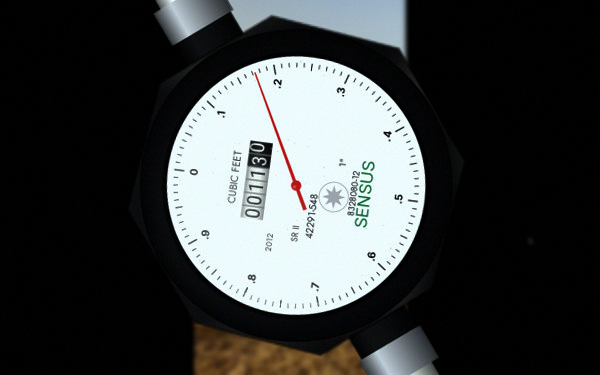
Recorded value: 1130.17 ft³
